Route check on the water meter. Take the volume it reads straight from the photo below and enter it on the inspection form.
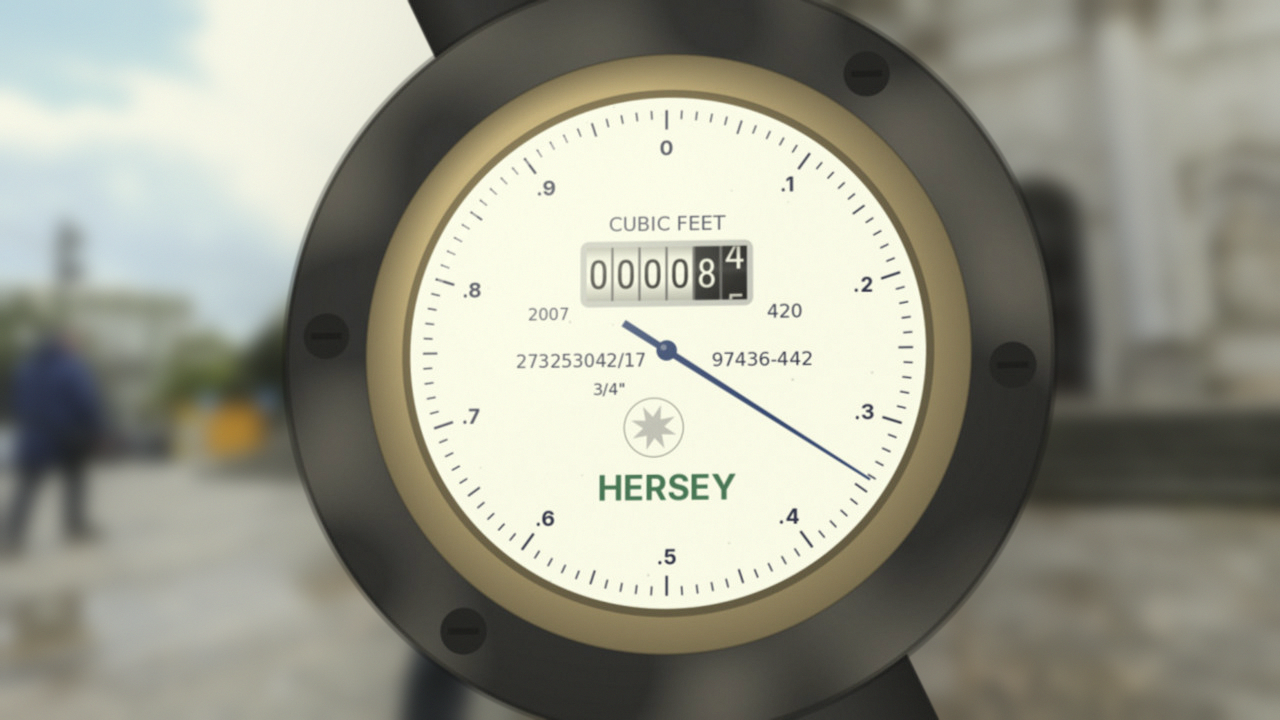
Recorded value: 84.34 ft³
